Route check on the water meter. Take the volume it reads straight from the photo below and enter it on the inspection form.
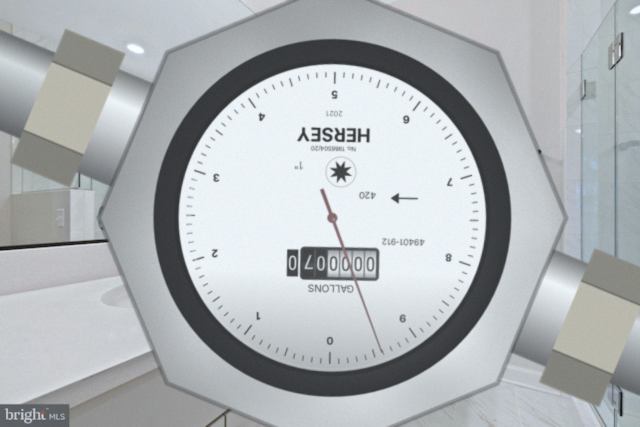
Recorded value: 69.4 gal
